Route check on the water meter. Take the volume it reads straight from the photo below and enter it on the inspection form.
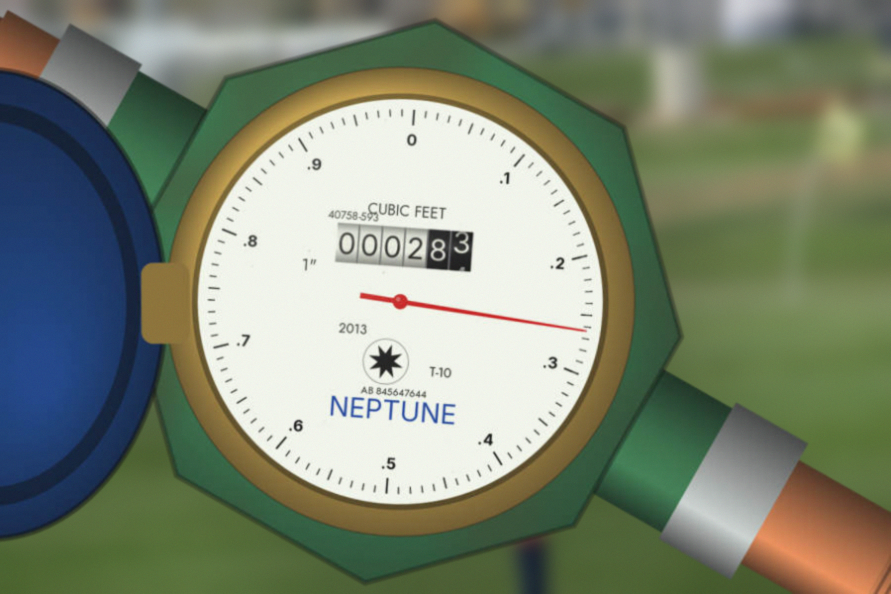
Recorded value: 283.26 ft³
